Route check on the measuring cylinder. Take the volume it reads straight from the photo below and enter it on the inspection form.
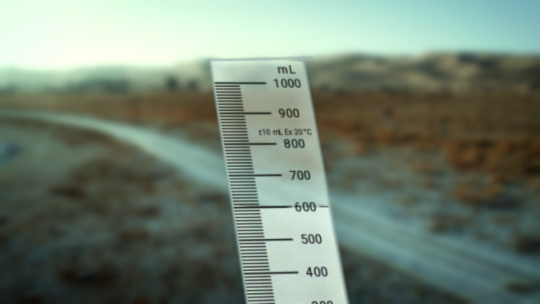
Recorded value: 600 mL
